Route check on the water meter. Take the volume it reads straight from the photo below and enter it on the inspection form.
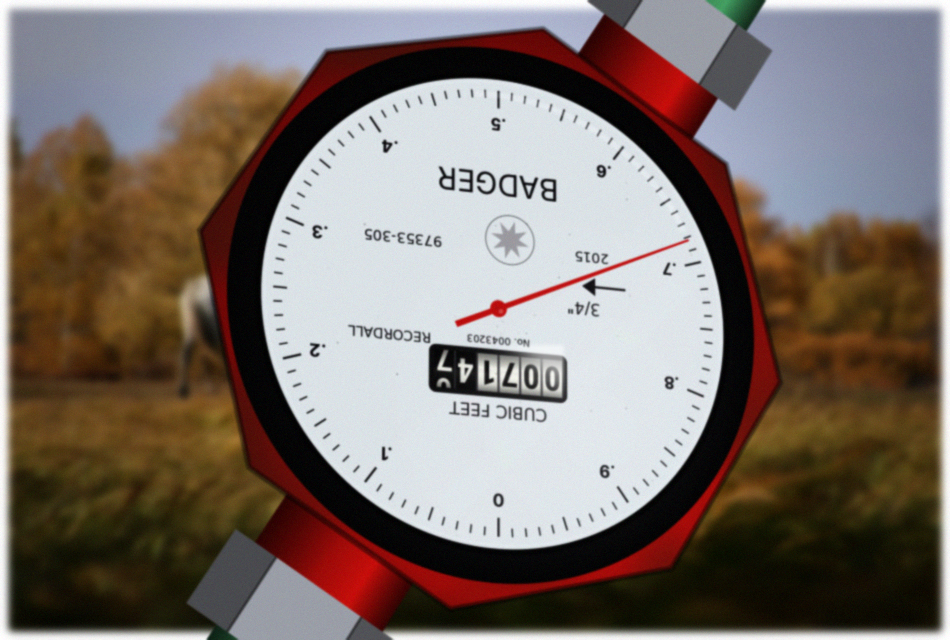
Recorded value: 7146.68 ft³
